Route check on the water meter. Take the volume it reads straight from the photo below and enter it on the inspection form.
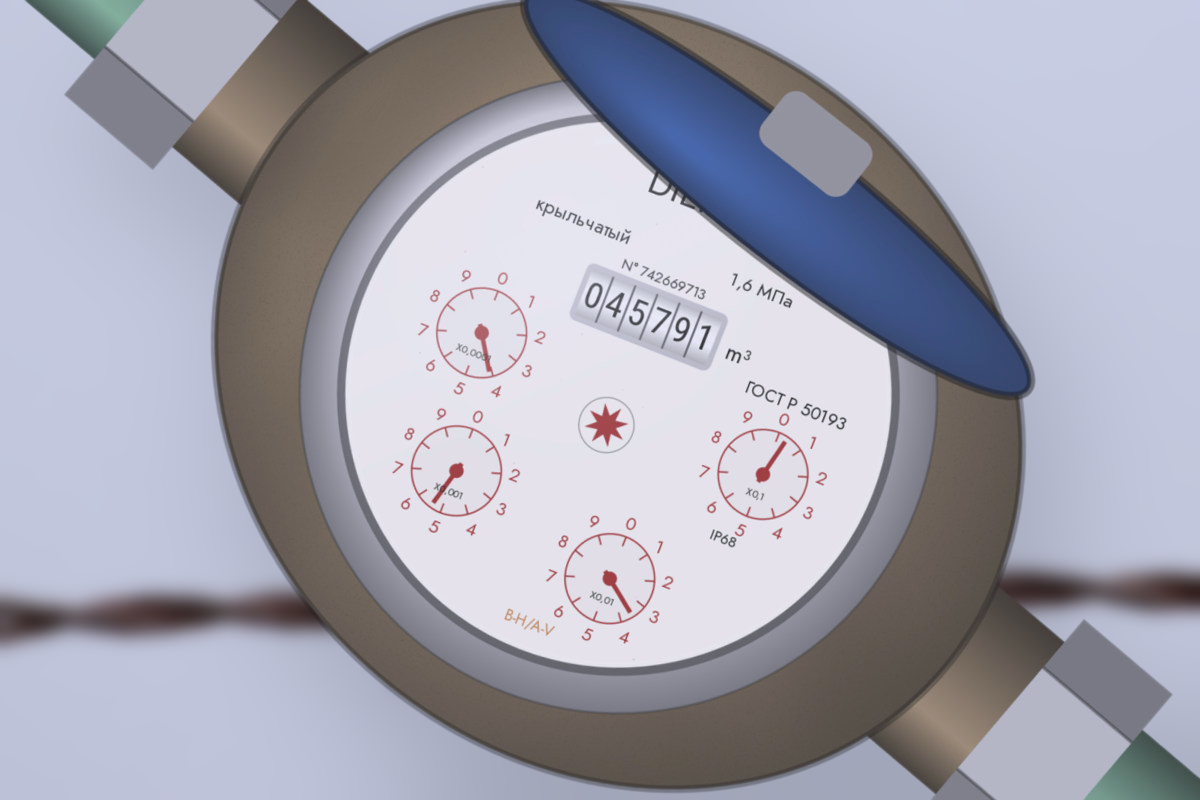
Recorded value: 45791.0354 m³
